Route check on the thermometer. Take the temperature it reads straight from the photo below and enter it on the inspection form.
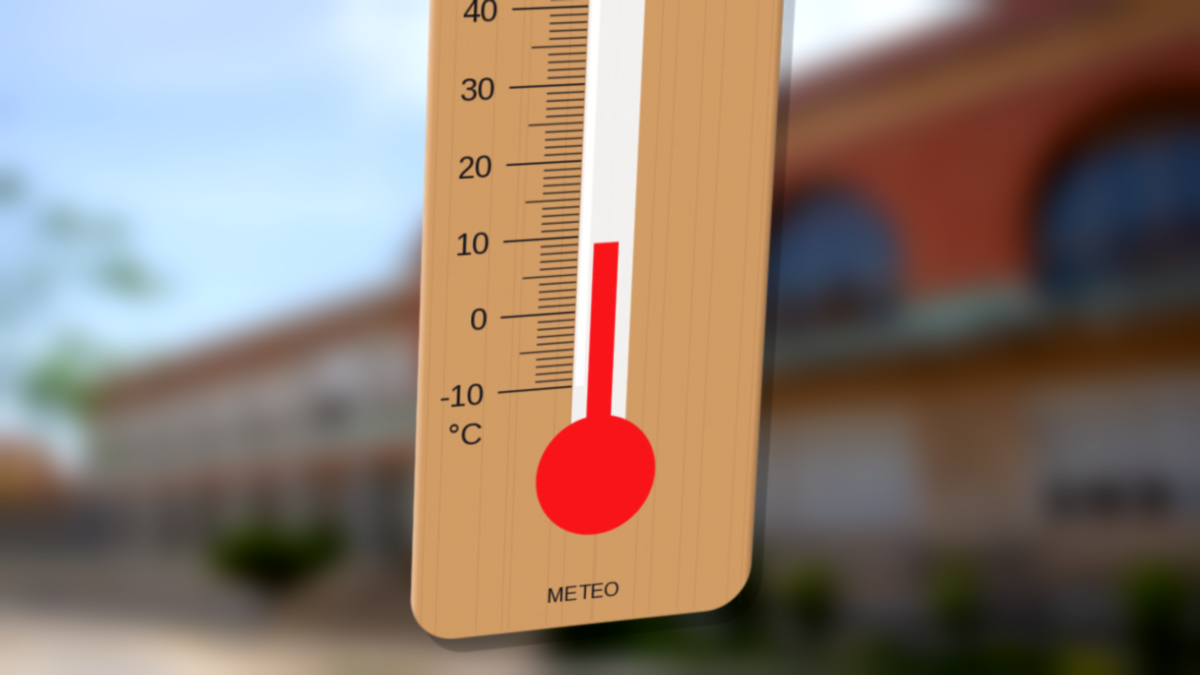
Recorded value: 9 °C
